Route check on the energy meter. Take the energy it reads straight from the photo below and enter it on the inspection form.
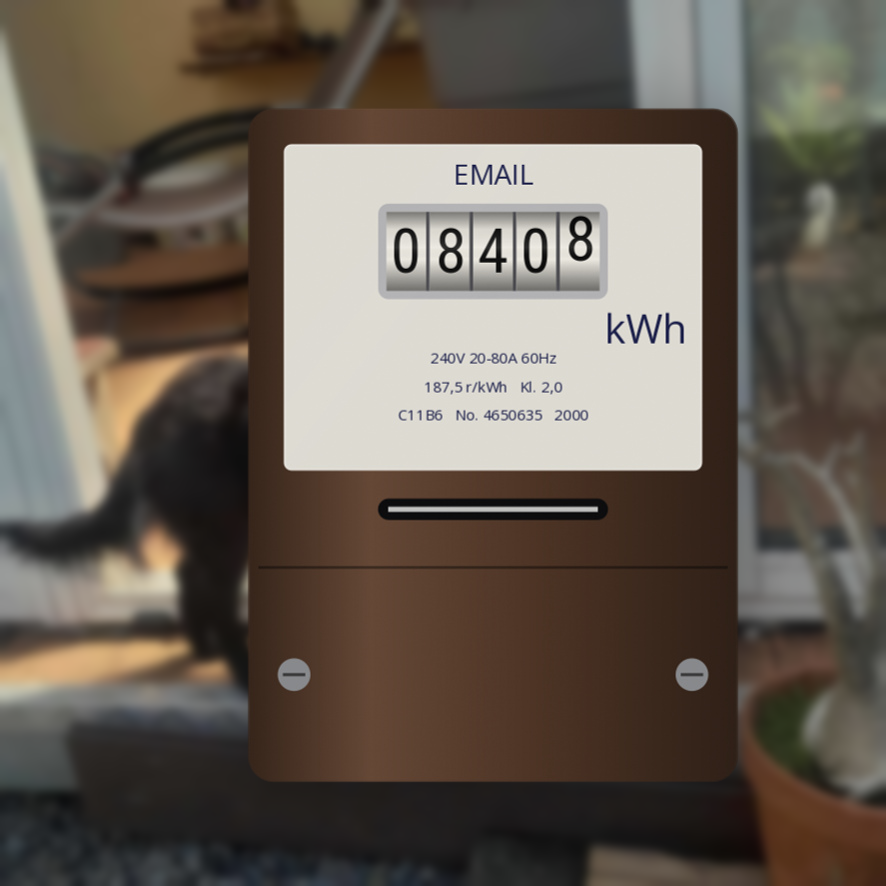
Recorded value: 8408 kWh
